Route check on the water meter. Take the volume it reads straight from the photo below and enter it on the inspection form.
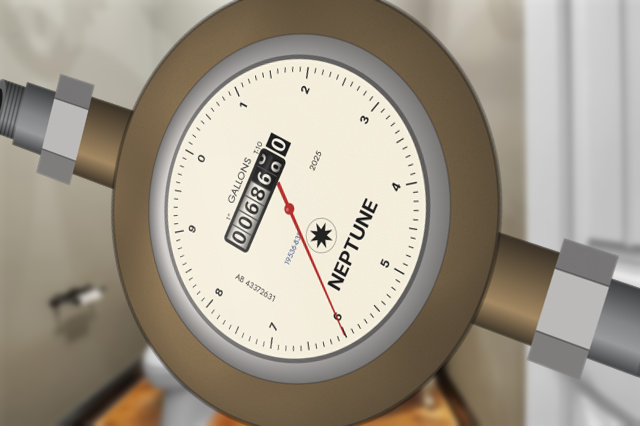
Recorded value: 68686.0 gal
